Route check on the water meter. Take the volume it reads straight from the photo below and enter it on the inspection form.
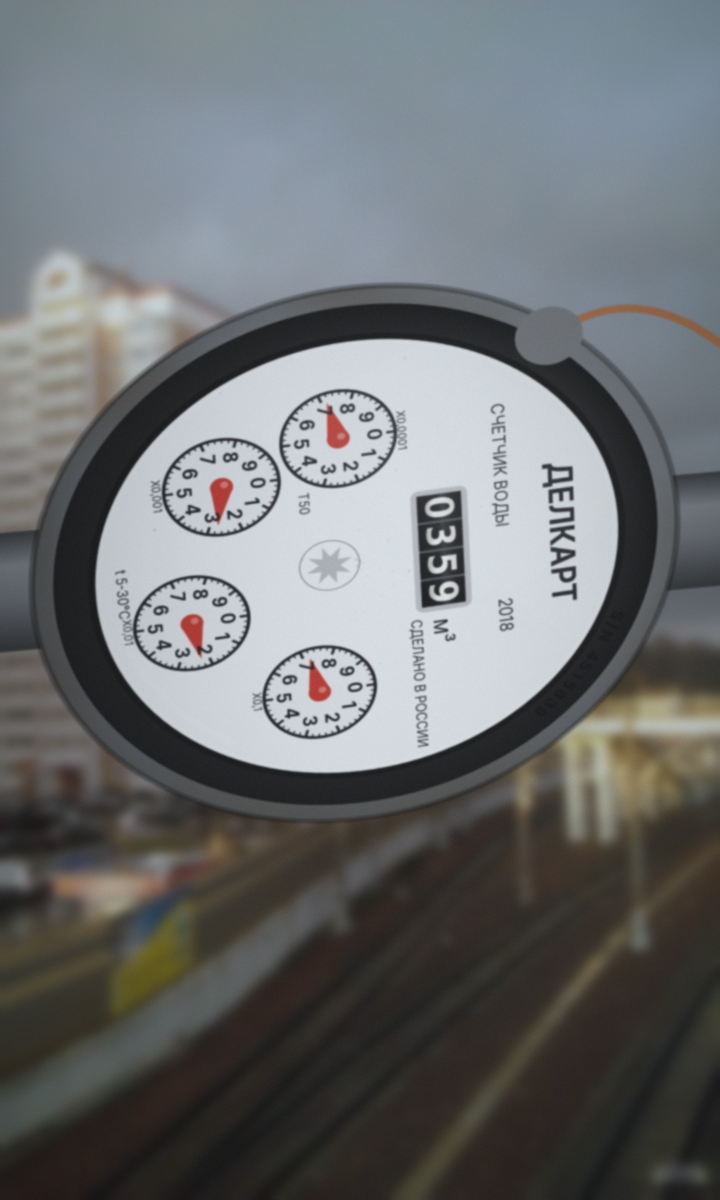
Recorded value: 359.7227 m³
